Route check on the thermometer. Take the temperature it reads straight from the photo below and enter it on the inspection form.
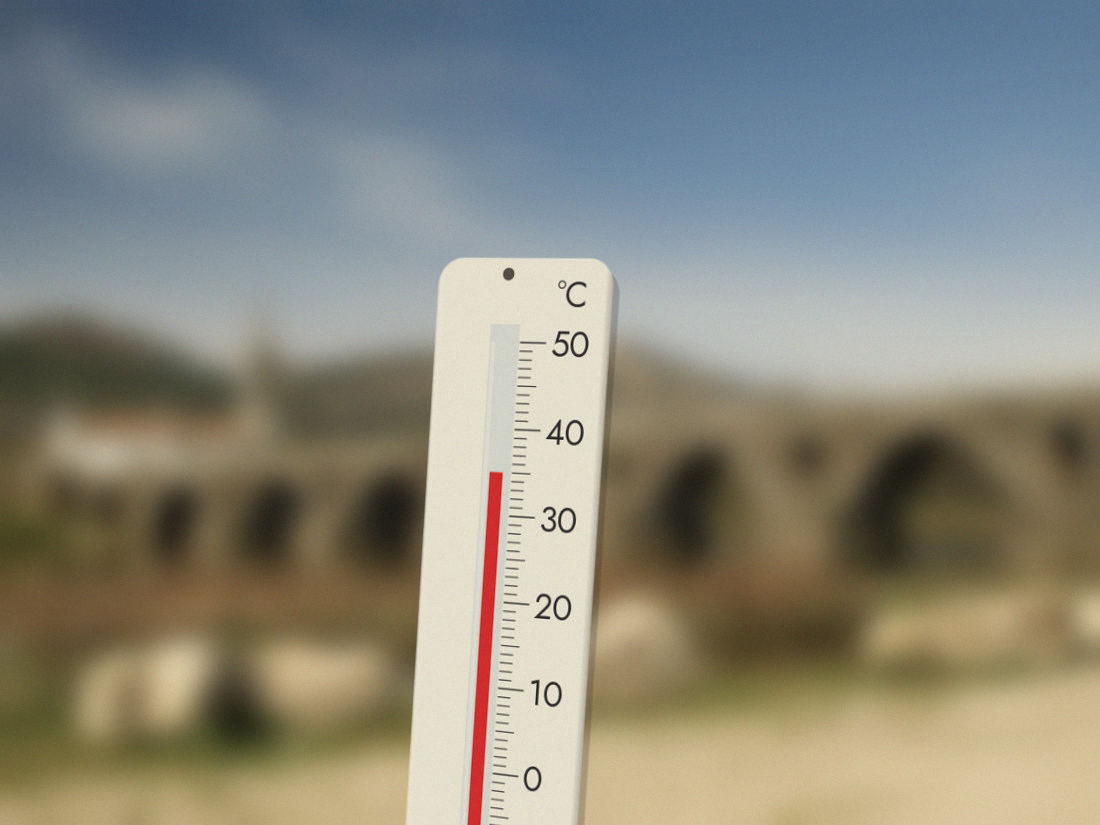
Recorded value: 35 °C
